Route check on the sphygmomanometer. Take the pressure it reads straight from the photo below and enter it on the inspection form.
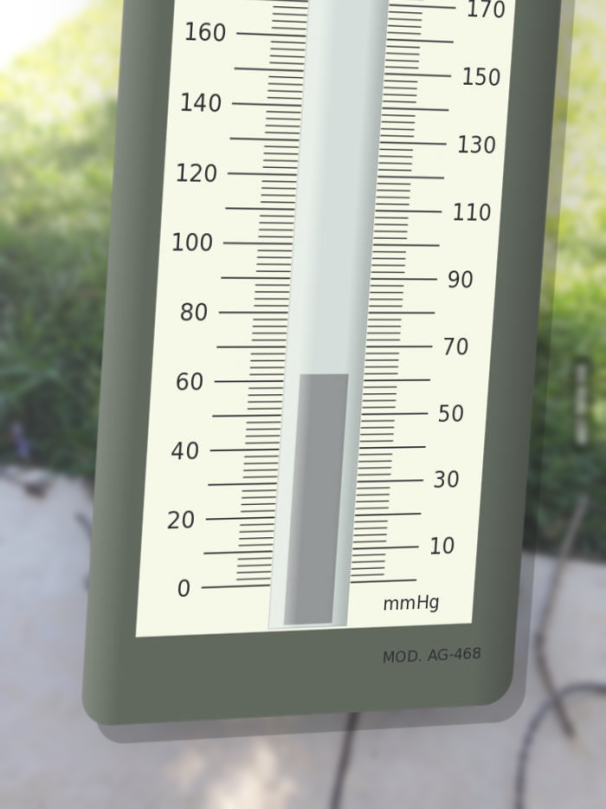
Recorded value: 62 mmHg
